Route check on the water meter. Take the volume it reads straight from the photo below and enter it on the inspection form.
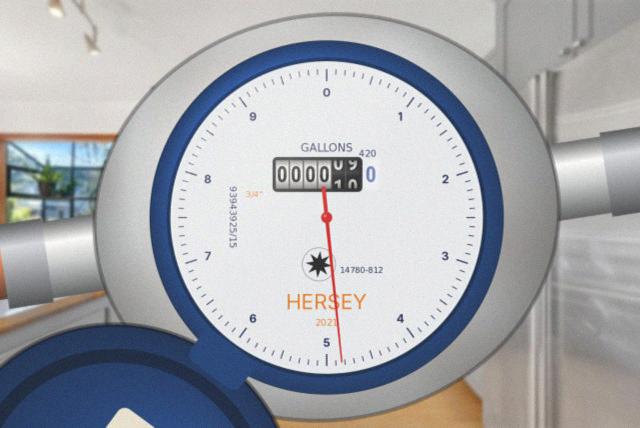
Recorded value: 94.8 gal
